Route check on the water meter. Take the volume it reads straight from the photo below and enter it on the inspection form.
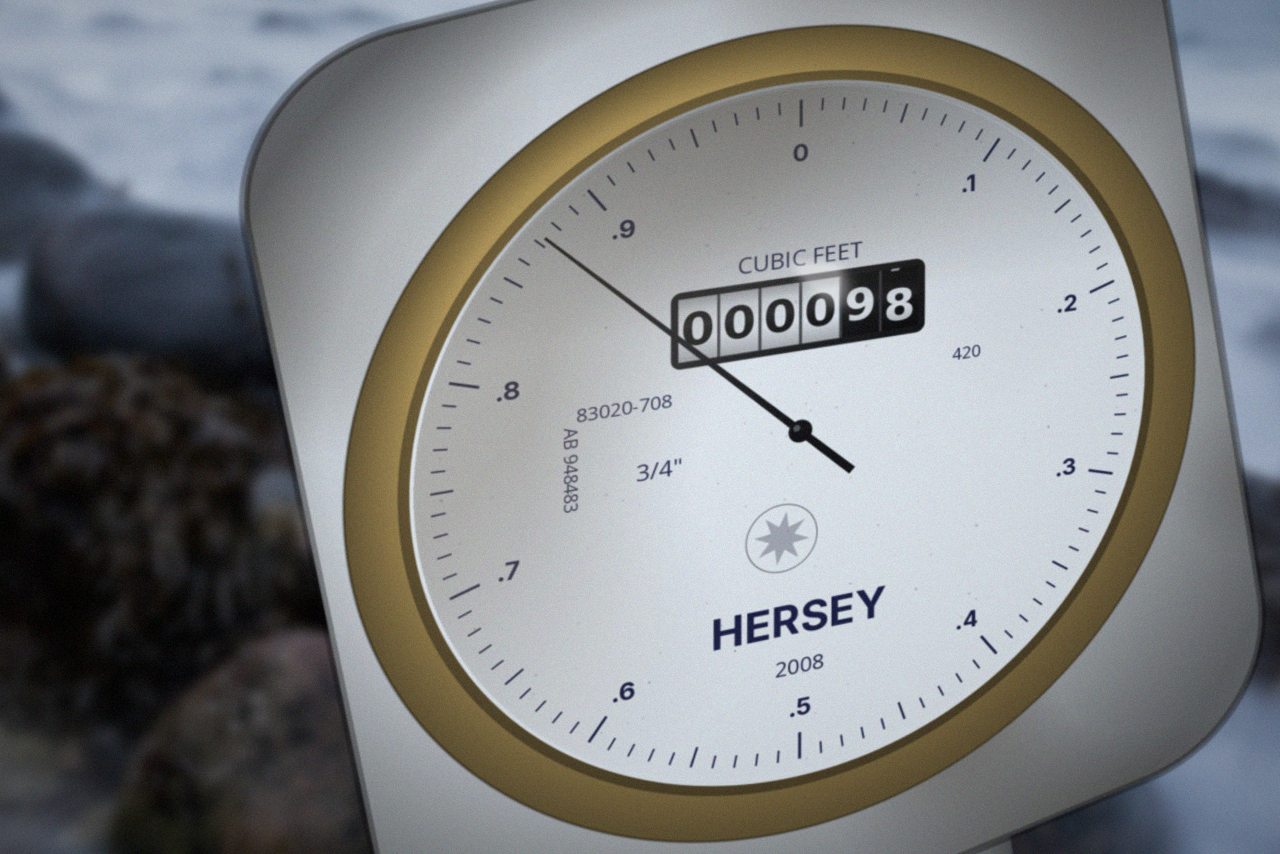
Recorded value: 97.87 ft³
